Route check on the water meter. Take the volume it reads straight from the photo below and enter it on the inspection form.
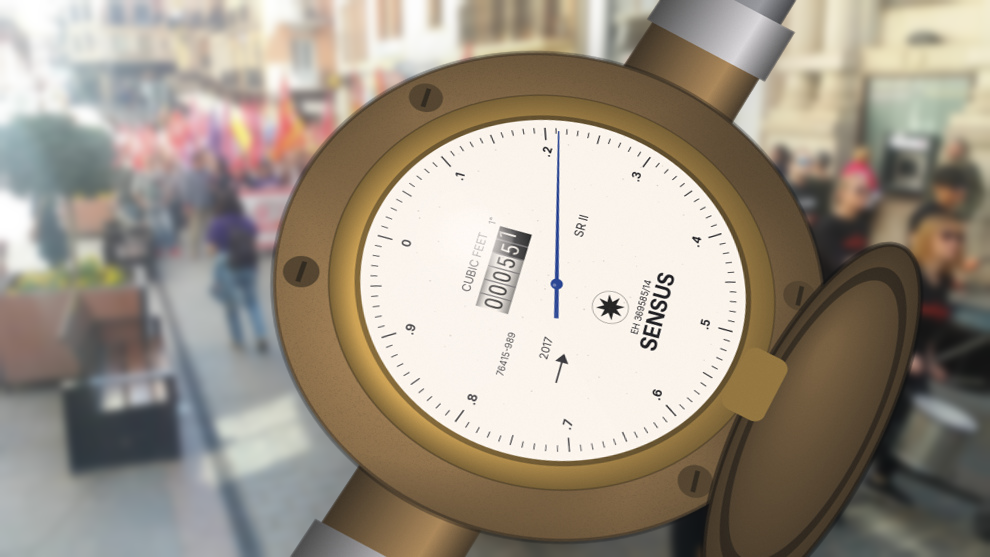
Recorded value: 551.21 ft³
